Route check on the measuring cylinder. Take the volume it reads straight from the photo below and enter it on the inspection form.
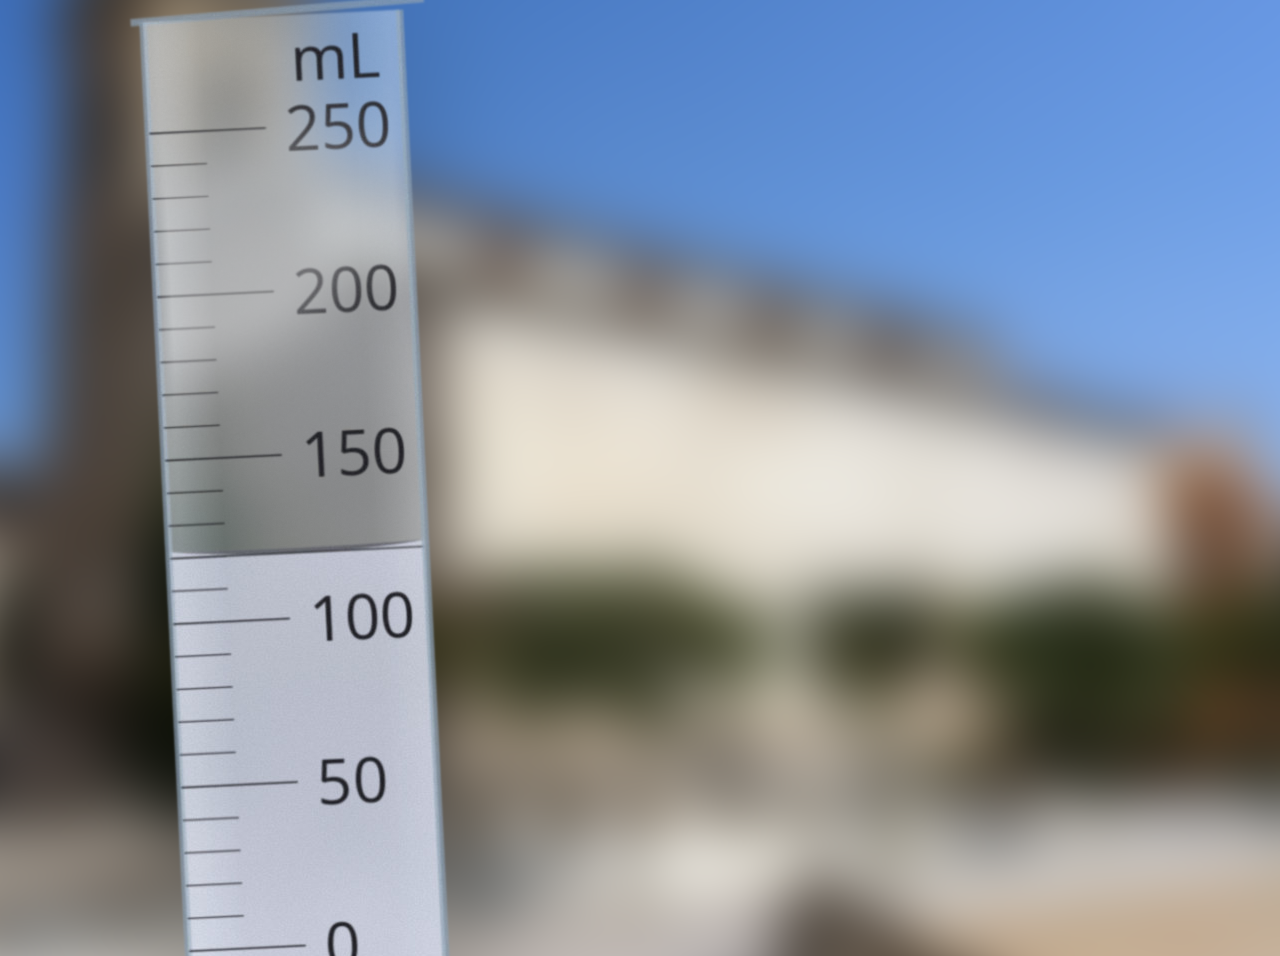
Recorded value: 120 mL
